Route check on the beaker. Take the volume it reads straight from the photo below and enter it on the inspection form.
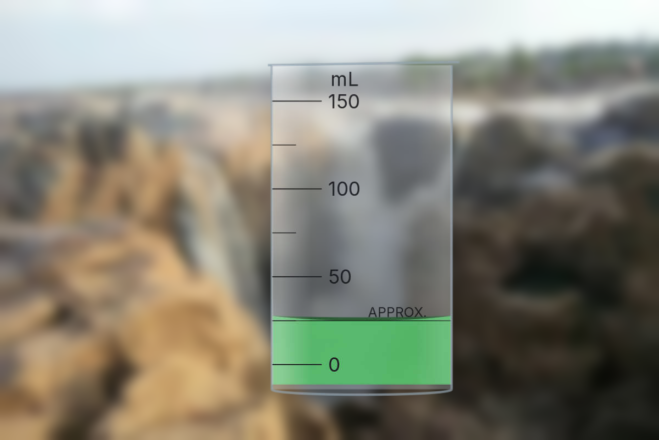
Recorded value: 25 mL
